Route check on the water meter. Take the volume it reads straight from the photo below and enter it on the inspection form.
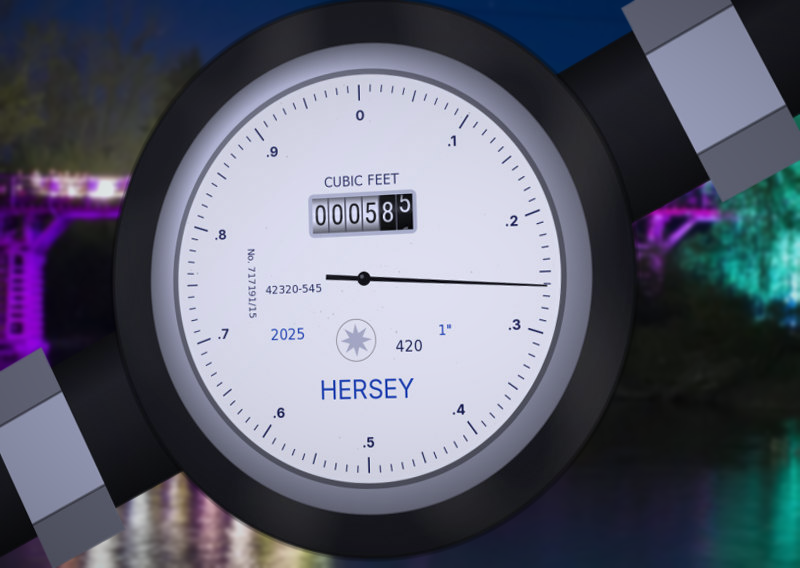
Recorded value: 585.26 ft³
